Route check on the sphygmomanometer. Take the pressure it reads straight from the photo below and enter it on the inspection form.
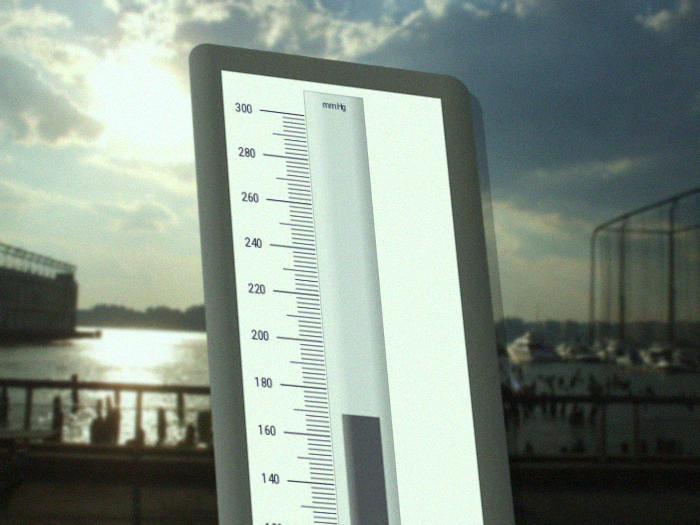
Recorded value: 170 mmHg
